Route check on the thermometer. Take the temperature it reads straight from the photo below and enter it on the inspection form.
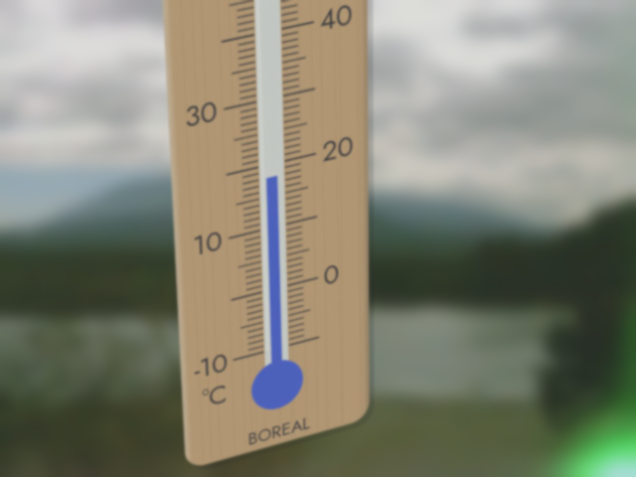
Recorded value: 18 °C
